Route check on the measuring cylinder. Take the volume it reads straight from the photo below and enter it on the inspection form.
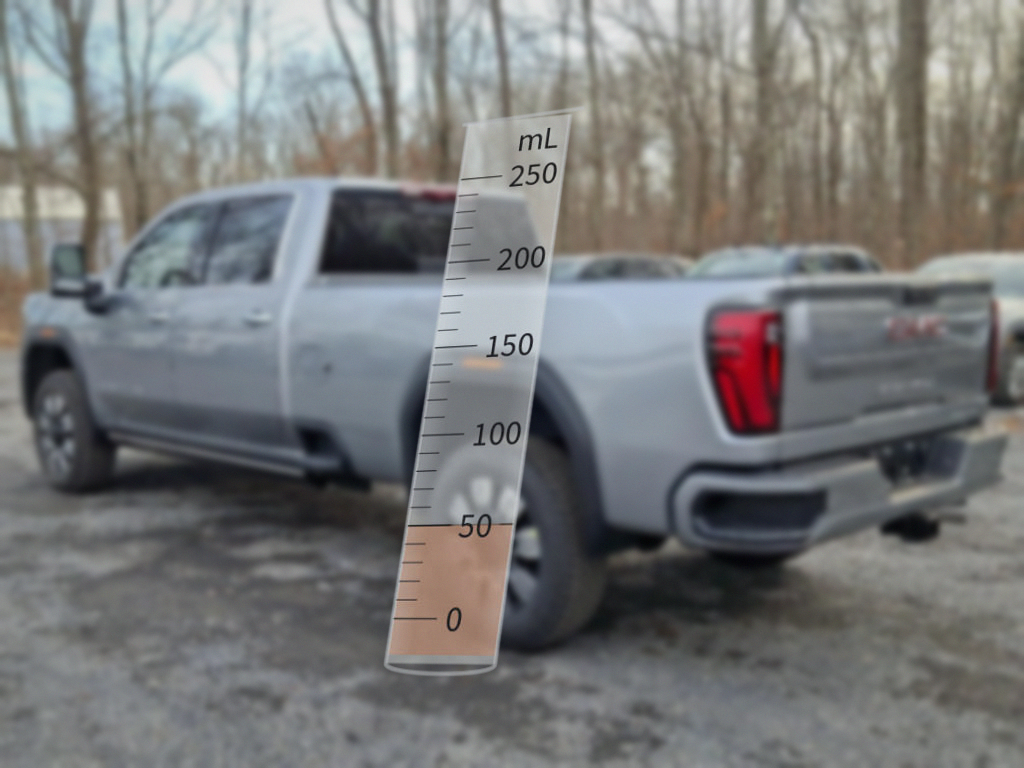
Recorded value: 50 mL
